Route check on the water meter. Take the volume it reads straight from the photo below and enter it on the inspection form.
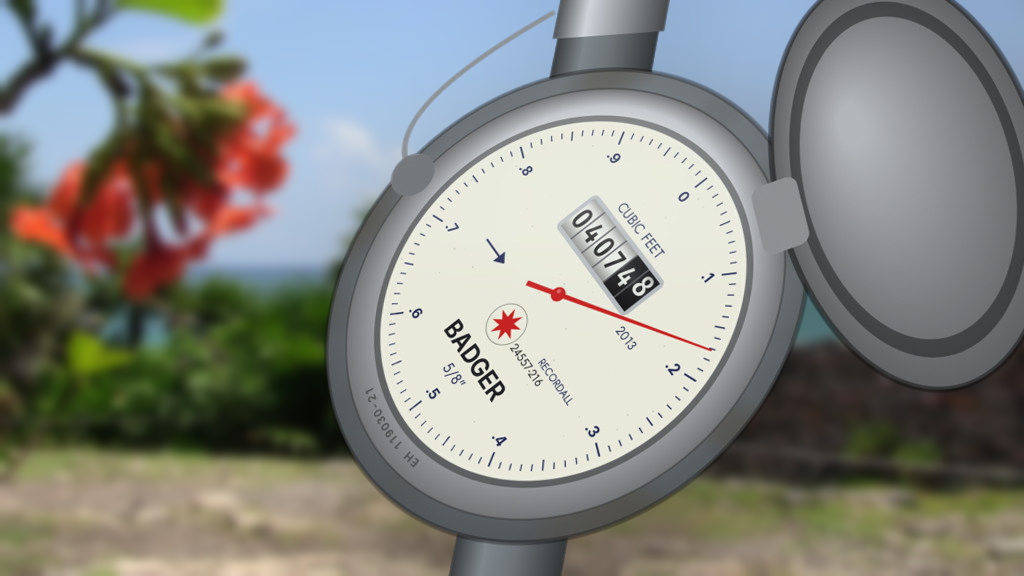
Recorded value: 40748.17 ft³
